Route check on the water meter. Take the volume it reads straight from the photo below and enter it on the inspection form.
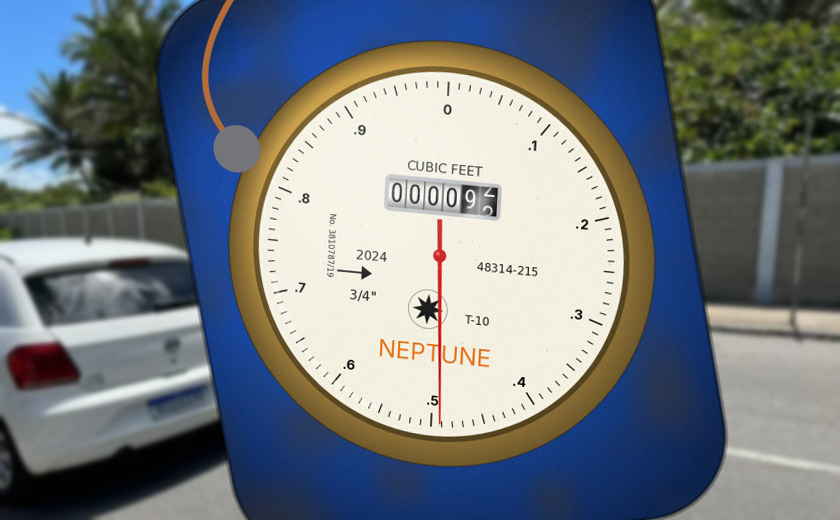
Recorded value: 92.49 ft³
